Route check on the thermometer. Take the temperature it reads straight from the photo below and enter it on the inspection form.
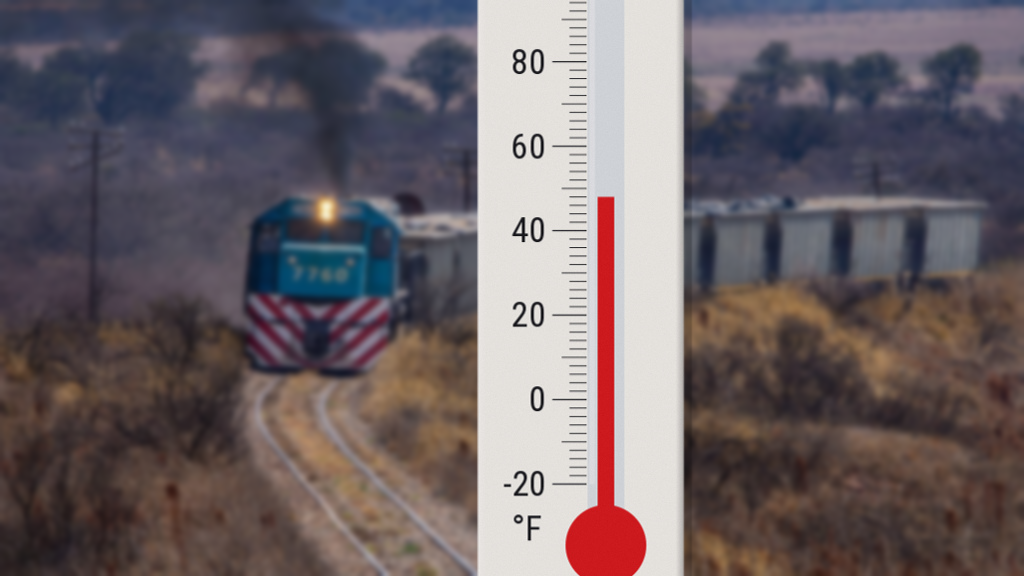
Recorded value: 48 °F
